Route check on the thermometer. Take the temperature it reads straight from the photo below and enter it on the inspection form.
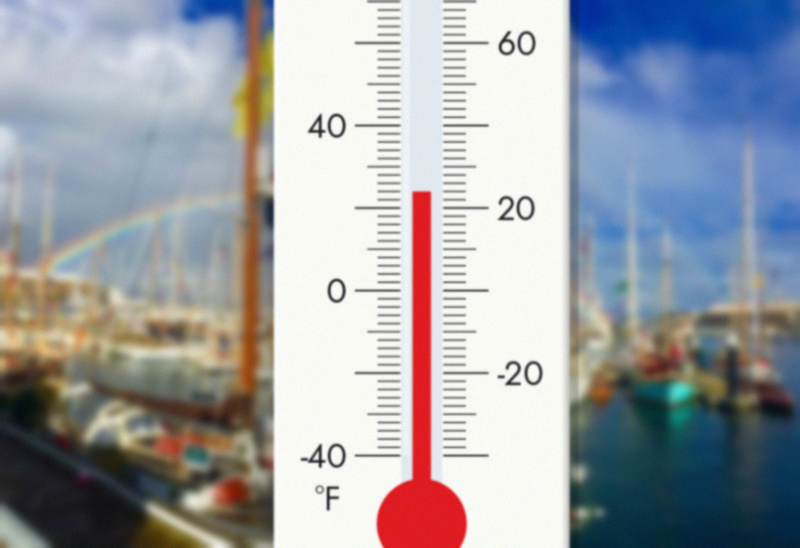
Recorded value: 24 °F
